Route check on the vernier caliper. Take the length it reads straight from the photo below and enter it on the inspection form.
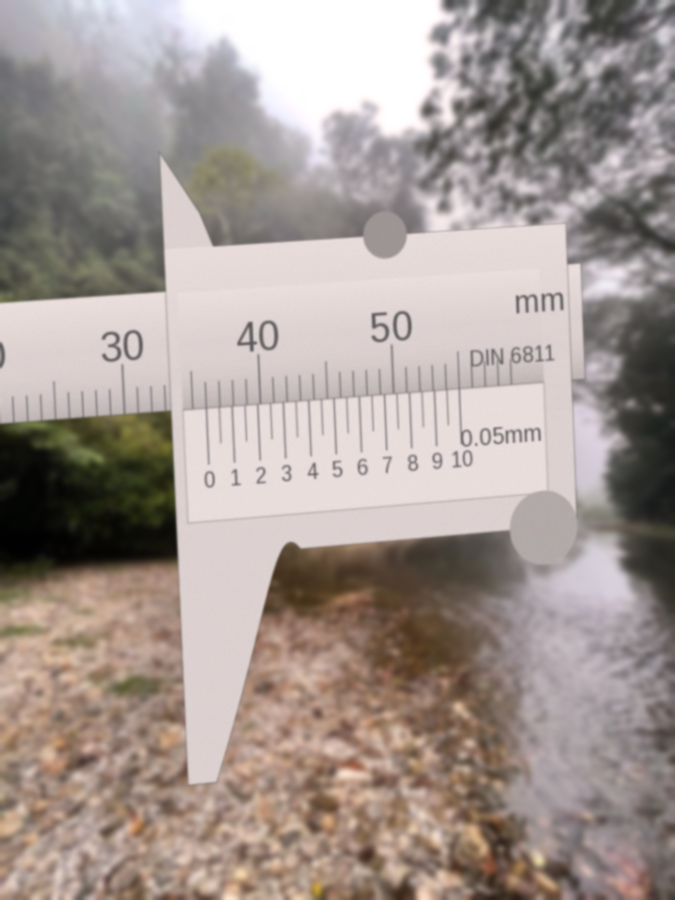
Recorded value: 36.0 mm
